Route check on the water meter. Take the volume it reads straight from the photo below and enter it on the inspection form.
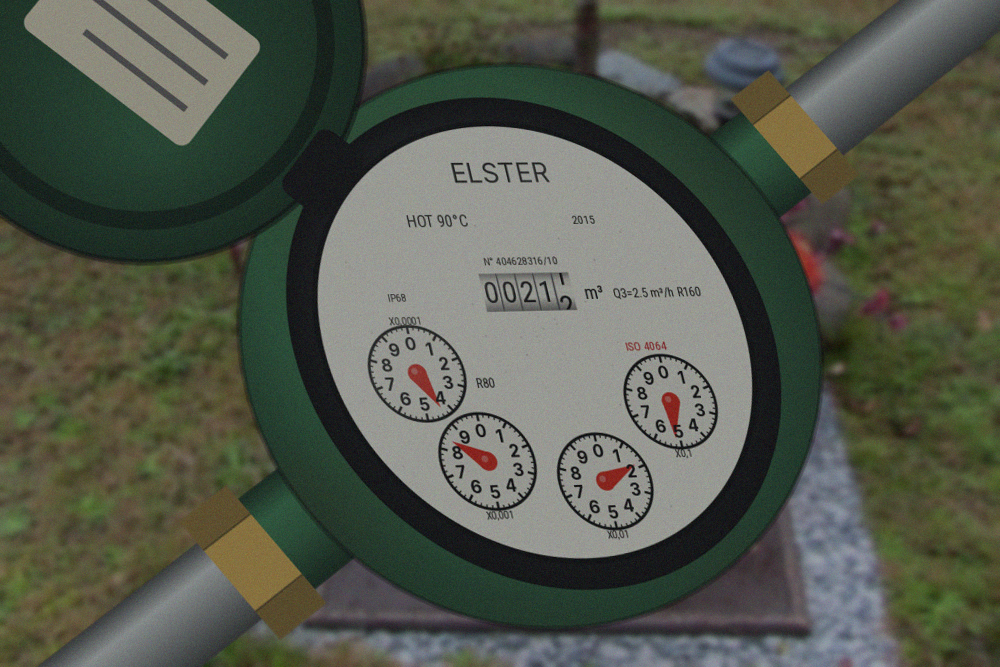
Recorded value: 211.5184 m³
